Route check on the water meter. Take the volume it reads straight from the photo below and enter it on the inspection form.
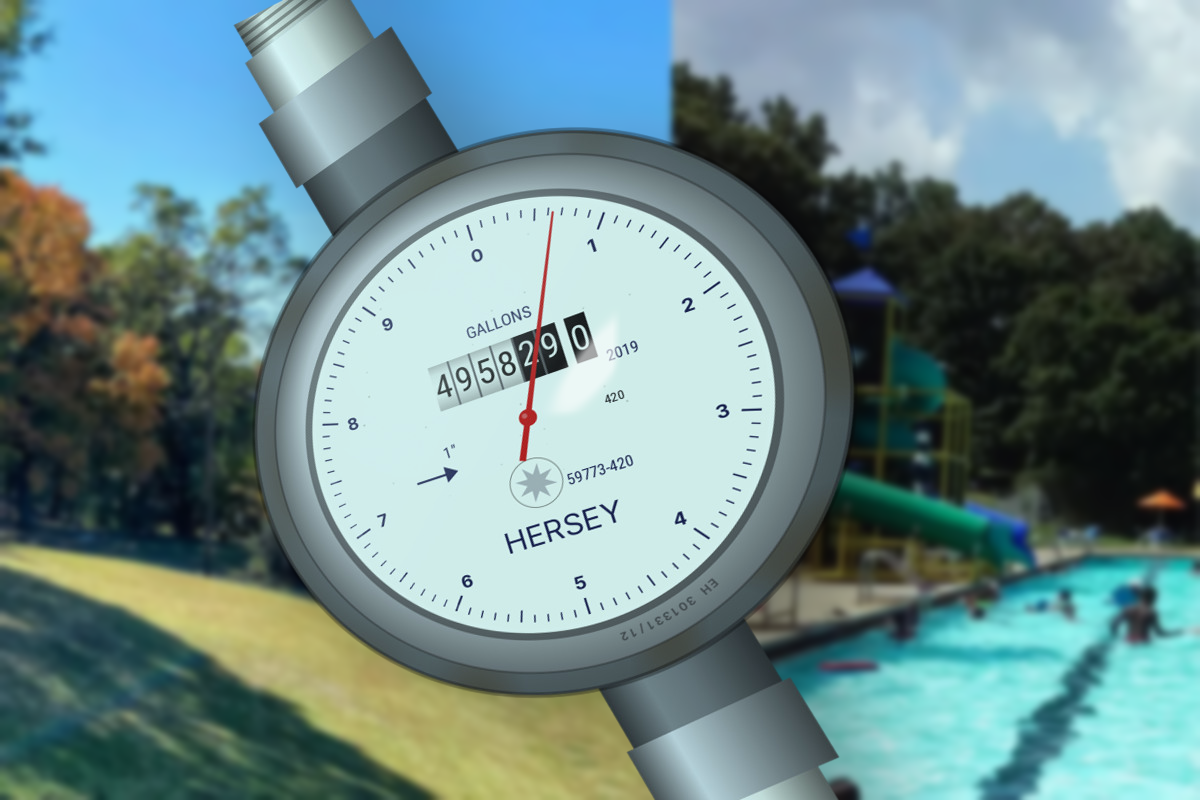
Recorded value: 4958290.6 gal
